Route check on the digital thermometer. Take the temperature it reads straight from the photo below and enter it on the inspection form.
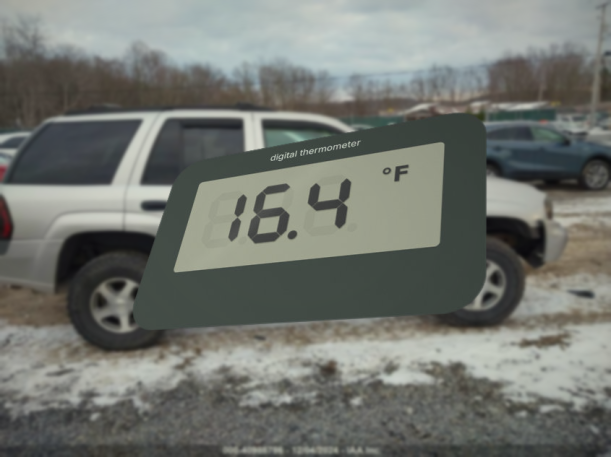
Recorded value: 16.4 °F
